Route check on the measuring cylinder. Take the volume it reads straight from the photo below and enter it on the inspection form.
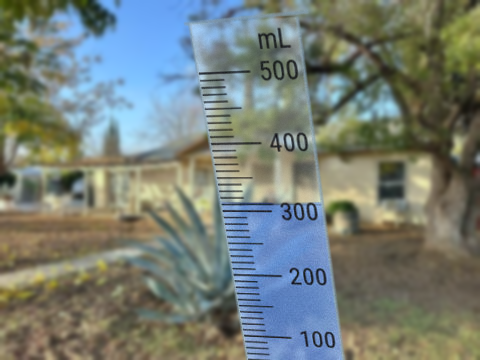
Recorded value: 310 mL
